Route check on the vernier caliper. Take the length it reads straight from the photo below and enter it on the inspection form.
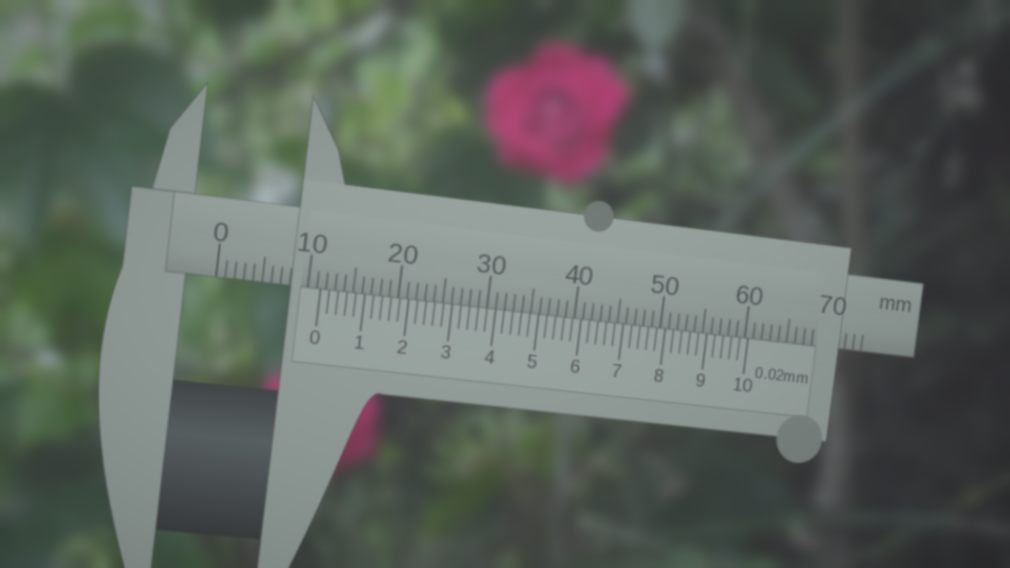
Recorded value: 11.4 mm
